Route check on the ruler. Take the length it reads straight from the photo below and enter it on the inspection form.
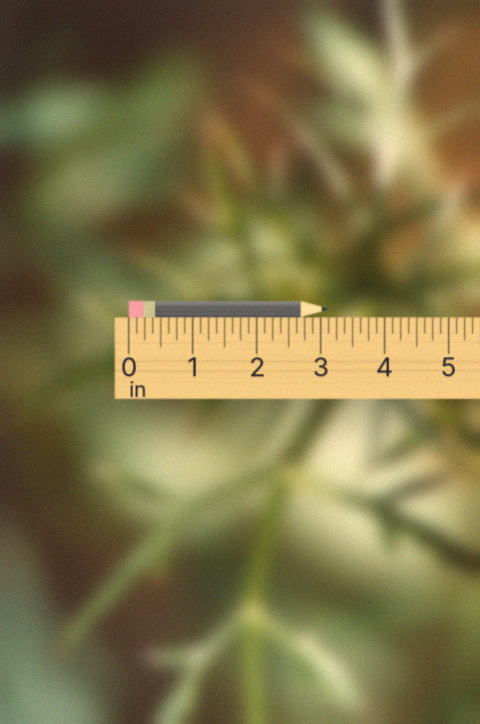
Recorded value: 3.125 in
